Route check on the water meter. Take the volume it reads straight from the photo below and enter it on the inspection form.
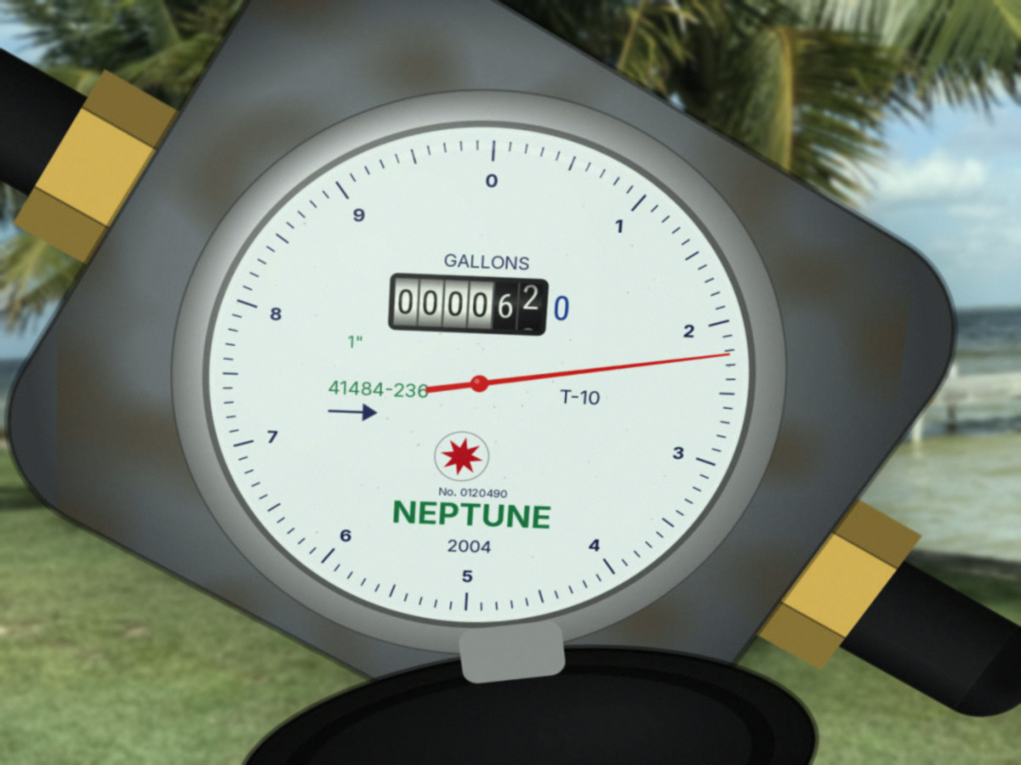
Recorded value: 622.2 gal
